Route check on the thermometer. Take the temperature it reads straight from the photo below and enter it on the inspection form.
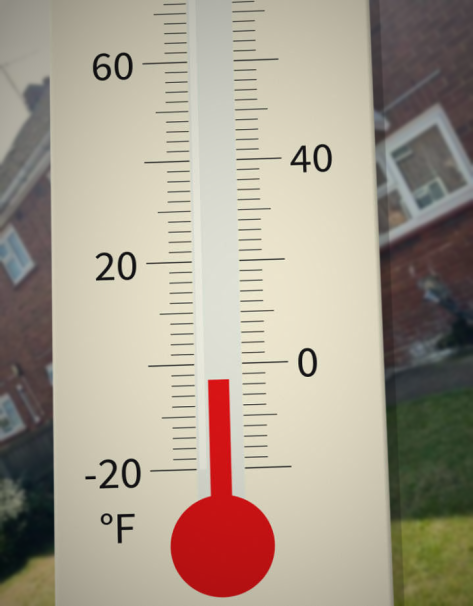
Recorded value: -3 °F
